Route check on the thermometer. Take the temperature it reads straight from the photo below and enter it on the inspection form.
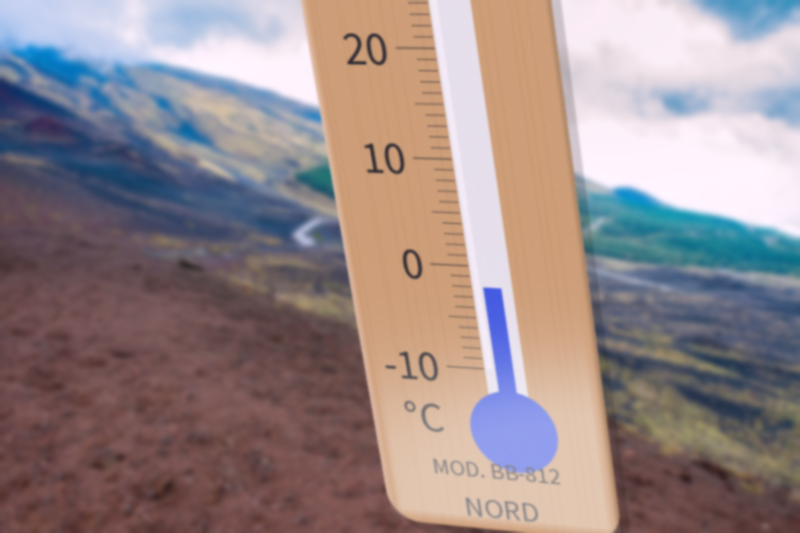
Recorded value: -2 °C
